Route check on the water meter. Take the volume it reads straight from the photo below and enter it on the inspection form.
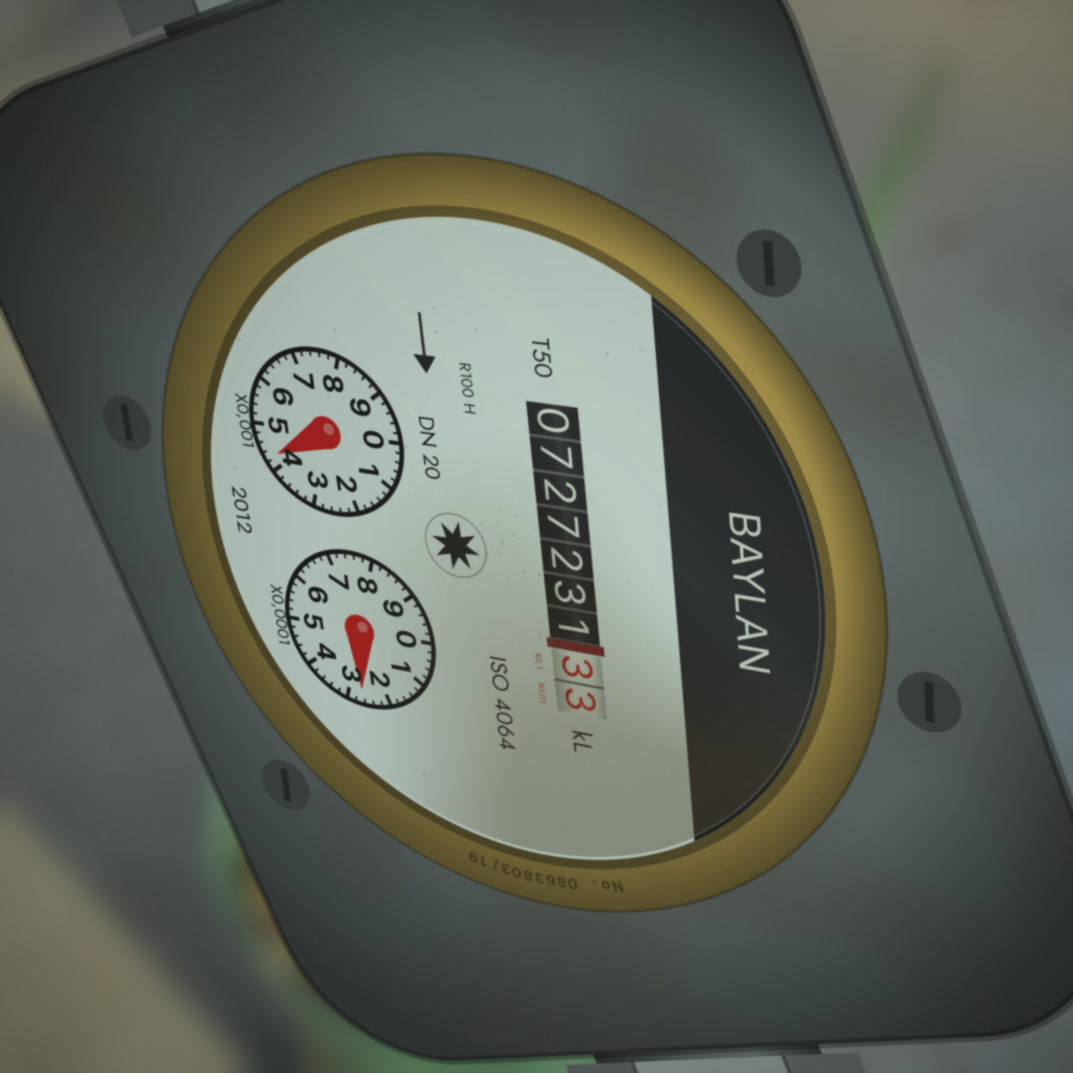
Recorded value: 727231.3342 kL
